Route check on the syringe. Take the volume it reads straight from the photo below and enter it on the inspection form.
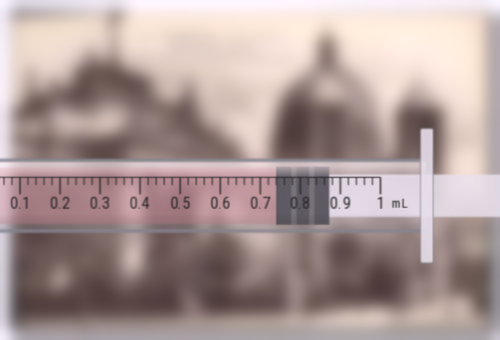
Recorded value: 0.74 mL
